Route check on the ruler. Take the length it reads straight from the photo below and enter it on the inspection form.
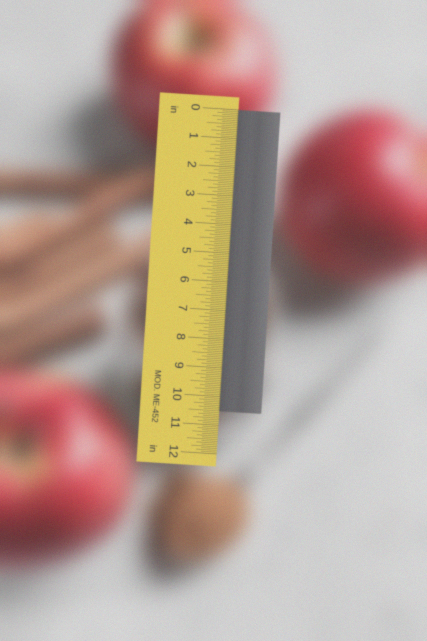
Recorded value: 10.5 in
